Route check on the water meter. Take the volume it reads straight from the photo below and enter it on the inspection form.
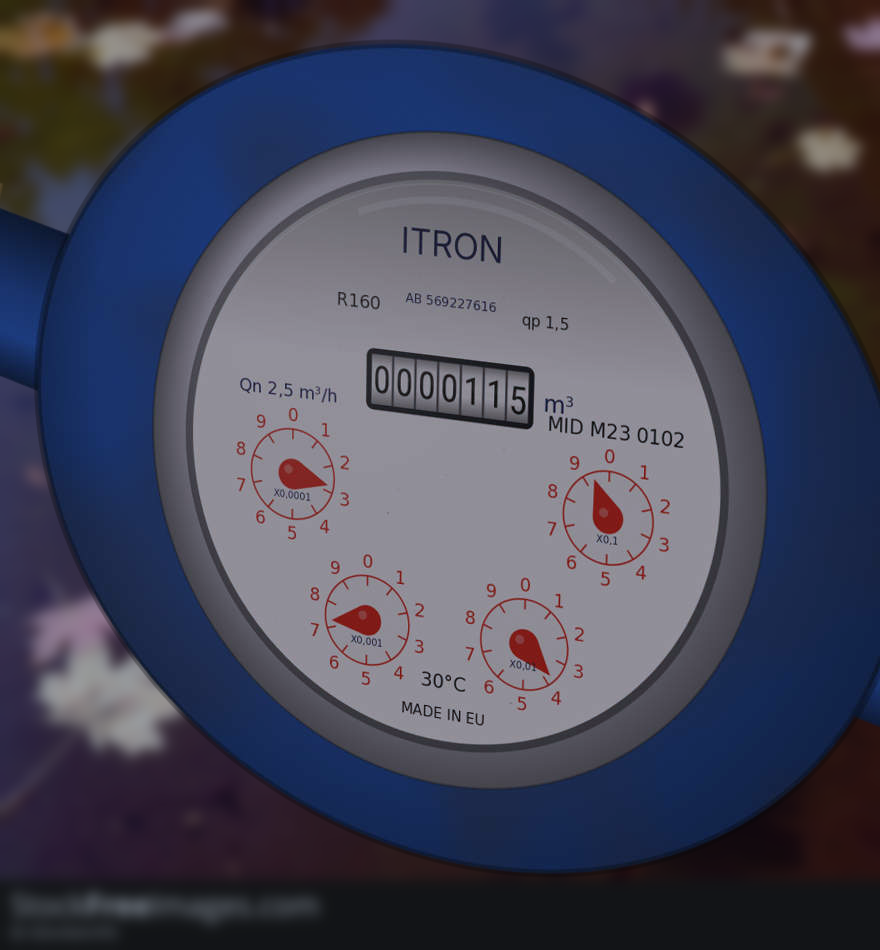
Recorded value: 114.9372 m³
